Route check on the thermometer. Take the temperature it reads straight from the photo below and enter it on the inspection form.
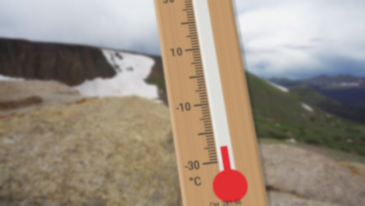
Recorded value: -25 °C
